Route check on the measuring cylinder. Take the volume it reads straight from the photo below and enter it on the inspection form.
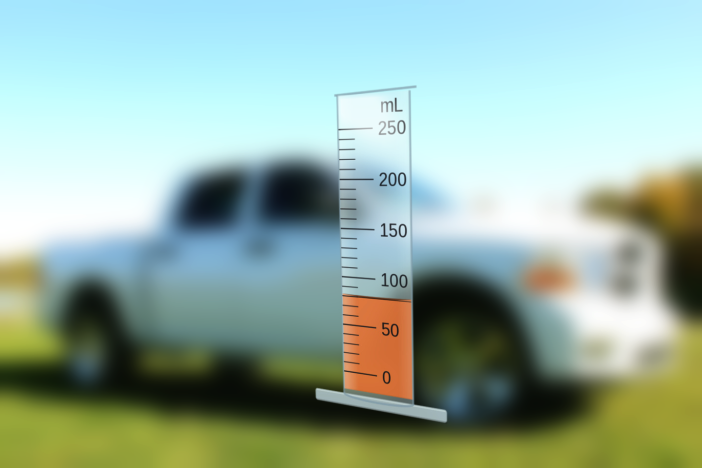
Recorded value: 80 mL
